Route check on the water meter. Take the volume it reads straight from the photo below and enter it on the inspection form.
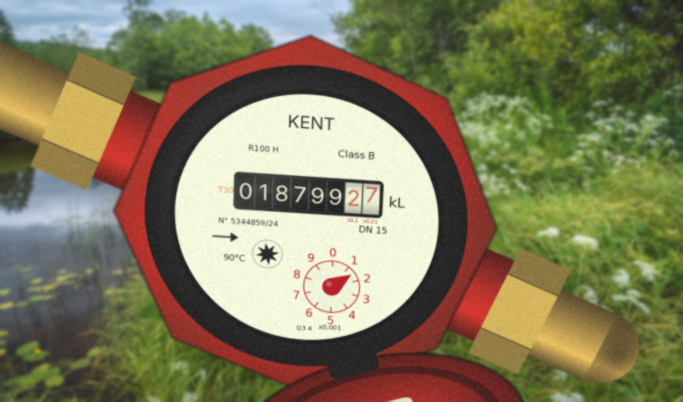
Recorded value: 18799.271 kL
